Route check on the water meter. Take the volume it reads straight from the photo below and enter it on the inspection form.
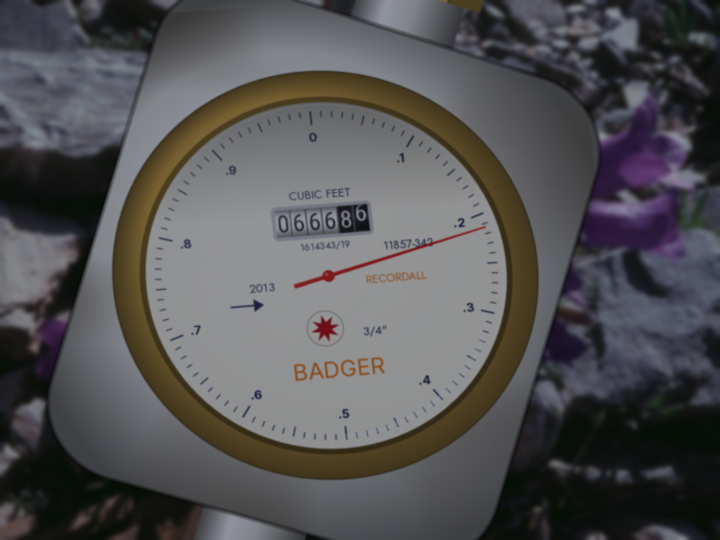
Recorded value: 66686.21 ft³
